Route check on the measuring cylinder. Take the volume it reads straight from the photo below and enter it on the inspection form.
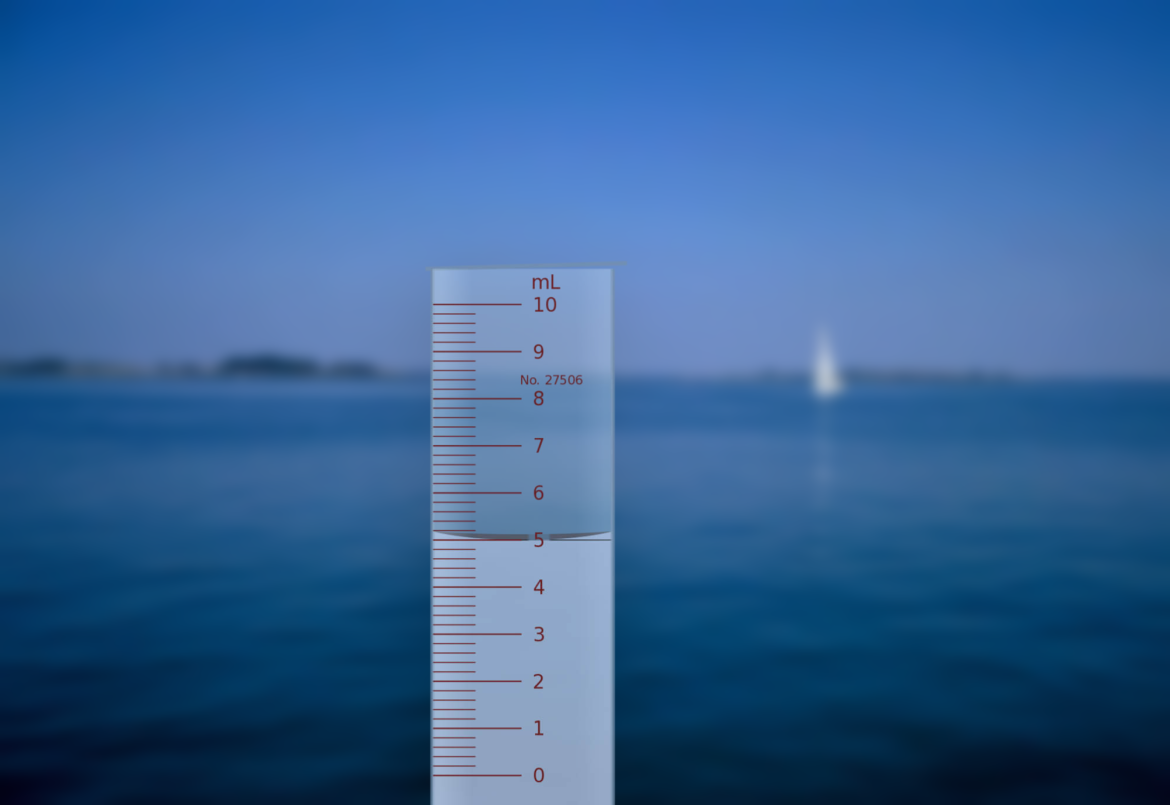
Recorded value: 5 mL
